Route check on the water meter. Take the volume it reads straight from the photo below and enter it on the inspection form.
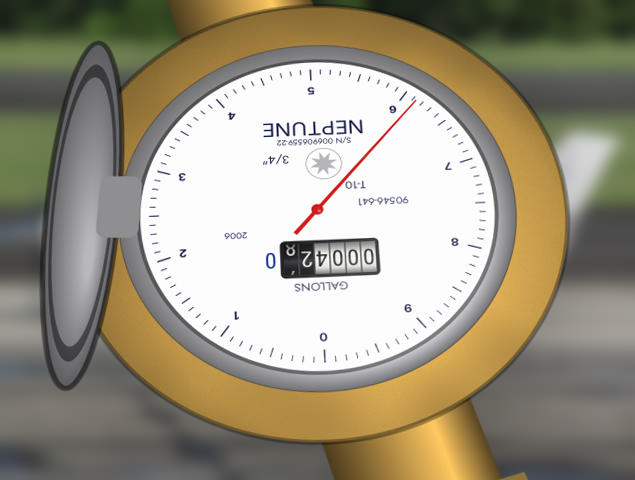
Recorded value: 4276.1 gal
